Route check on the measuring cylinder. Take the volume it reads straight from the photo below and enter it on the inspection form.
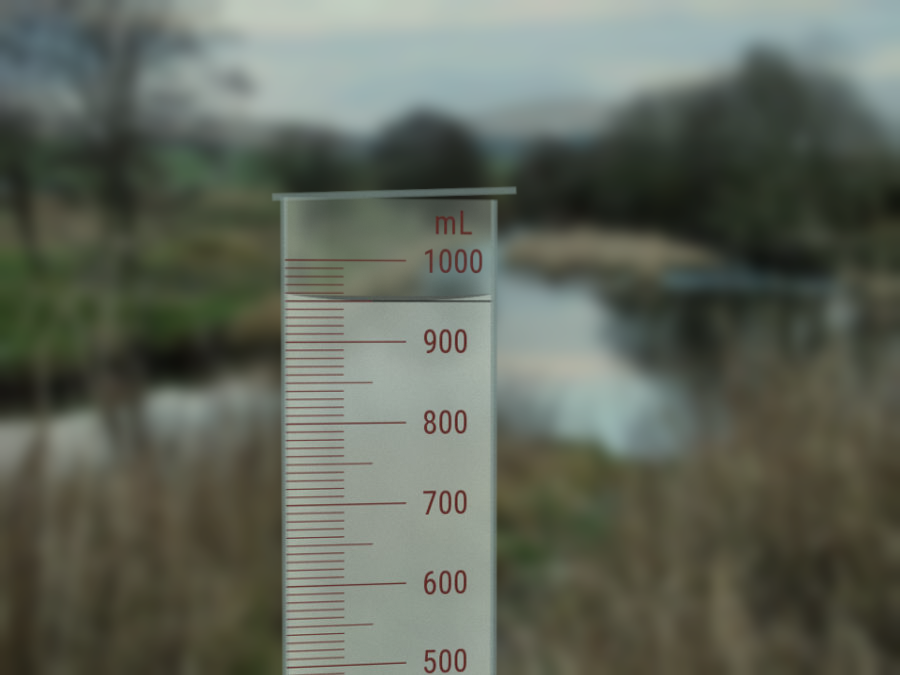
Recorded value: 950 mL
